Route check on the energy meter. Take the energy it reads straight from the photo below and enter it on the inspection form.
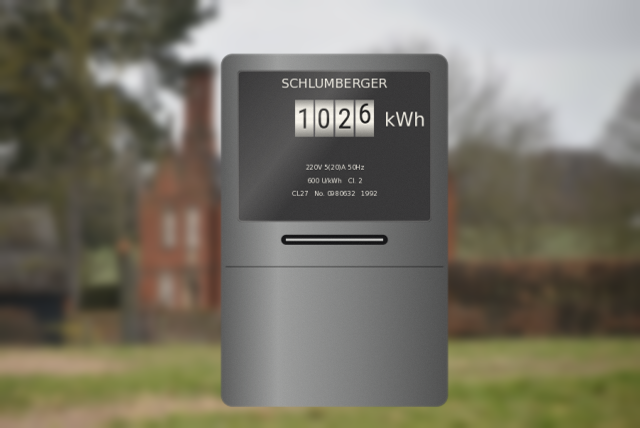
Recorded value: 1026 kWh
